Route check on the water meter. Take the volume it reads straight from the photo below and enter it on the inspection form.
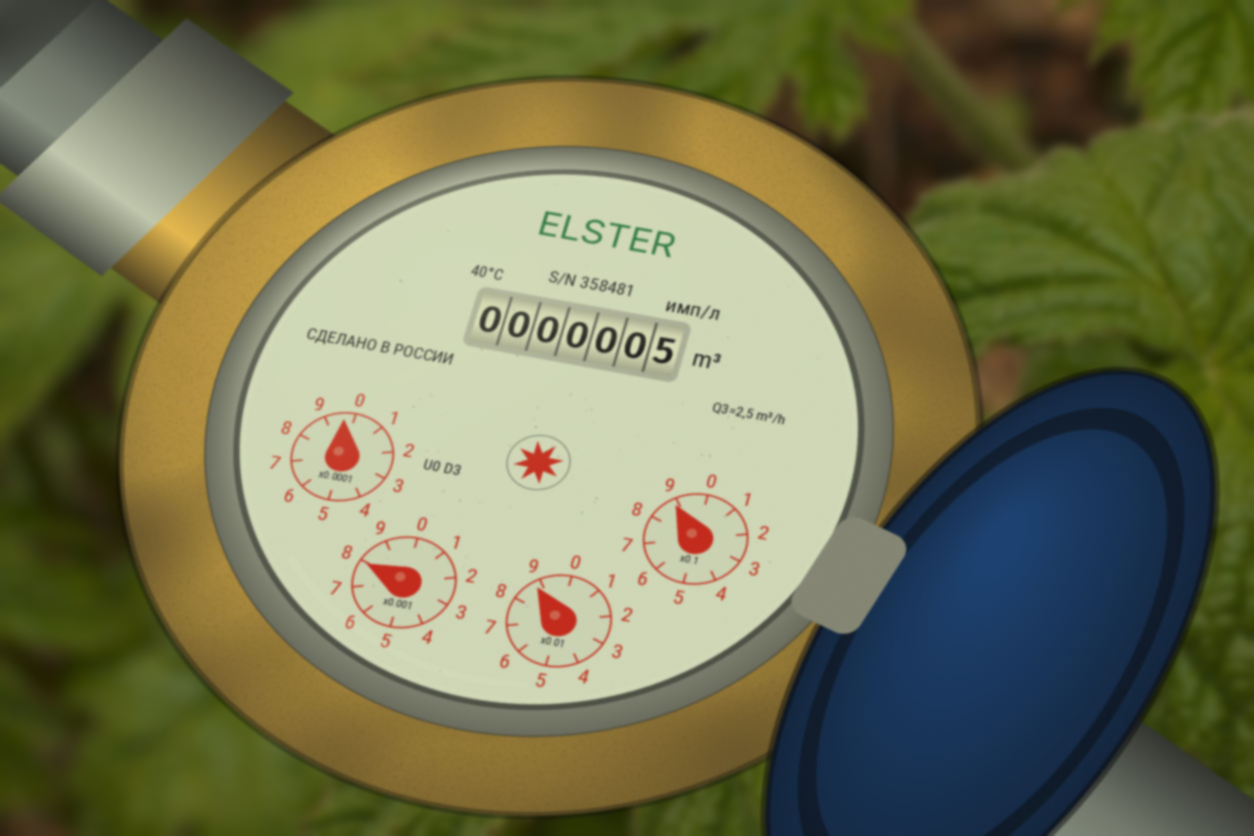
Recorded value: 5.8879 m³
